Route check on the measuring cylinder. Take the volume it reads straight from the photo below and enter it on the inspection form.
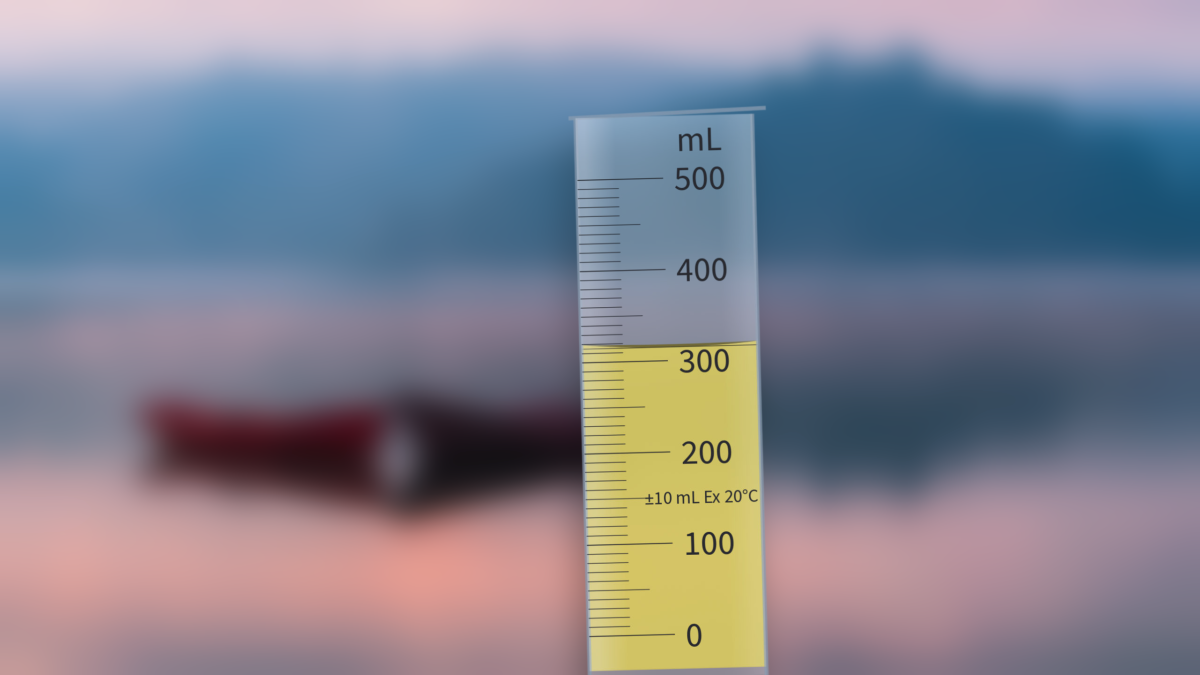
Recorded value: 315 mL
